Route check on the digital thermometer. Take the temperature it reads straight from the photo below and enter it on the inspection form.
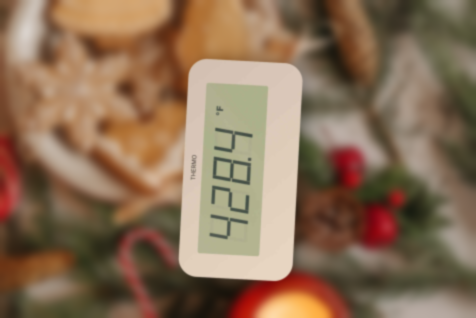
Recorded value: 428.4 °F
